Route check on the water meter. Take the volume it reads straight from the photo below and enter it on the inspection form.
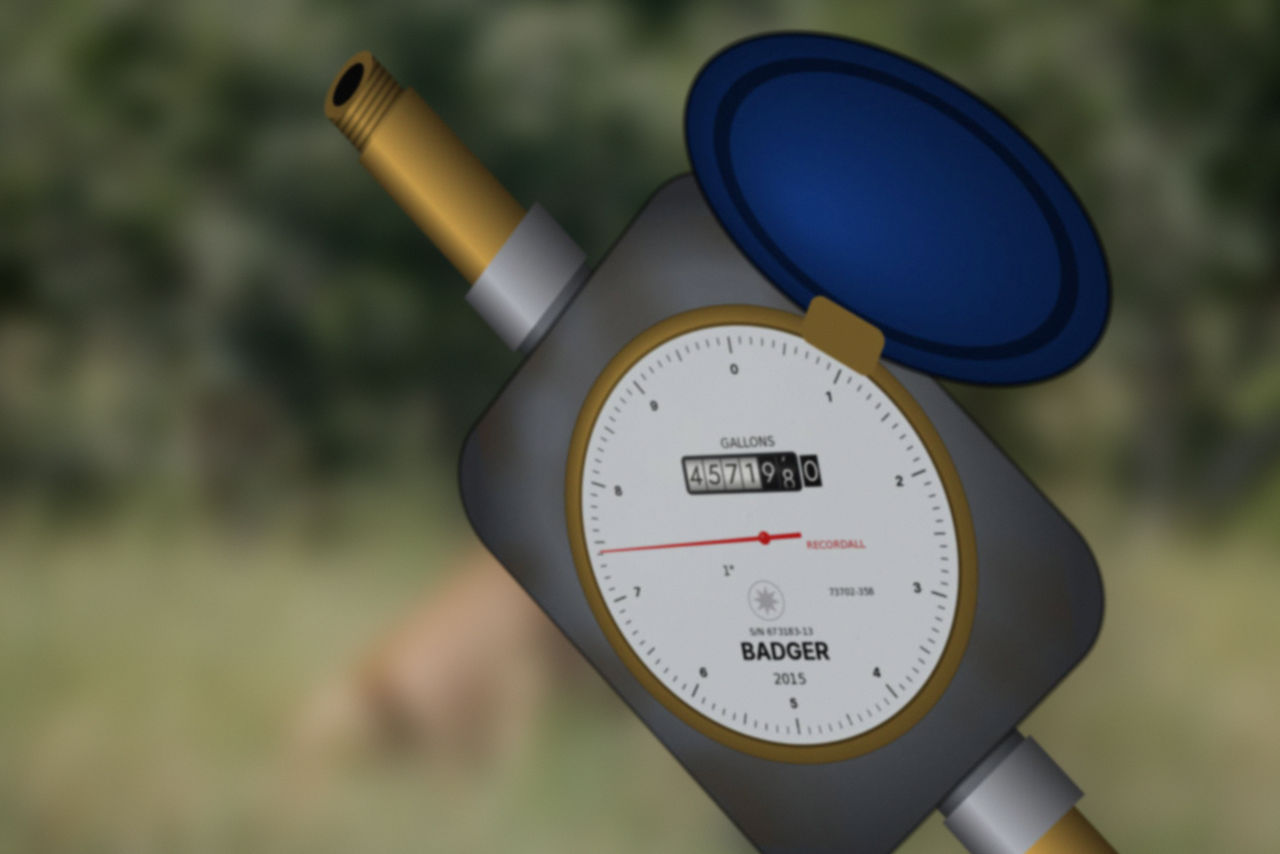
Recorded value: 4571977.4 gal
